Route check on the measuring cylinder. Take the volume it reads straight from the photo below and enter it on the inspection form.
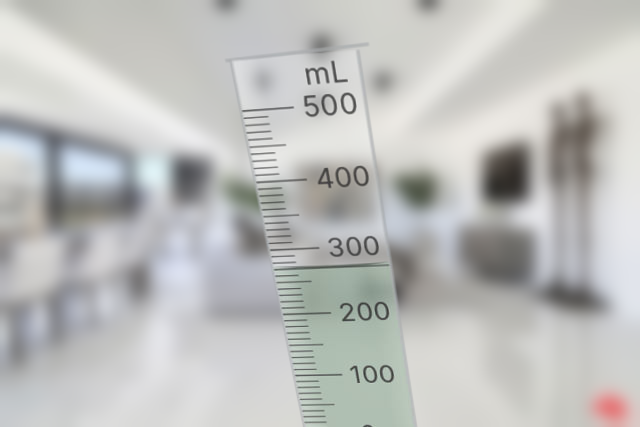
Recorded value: 270 mL
